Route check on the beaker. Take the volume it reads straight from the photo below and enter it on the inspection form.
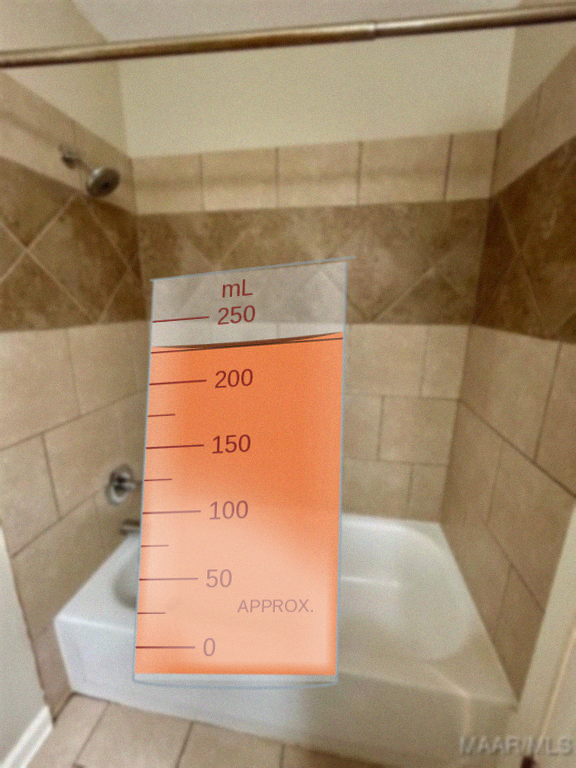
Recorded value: 225 mL
